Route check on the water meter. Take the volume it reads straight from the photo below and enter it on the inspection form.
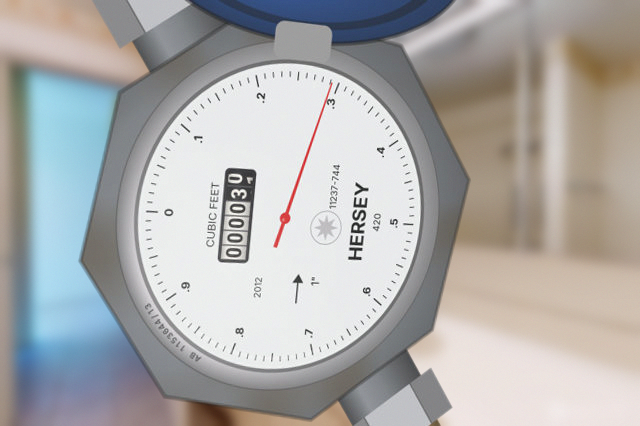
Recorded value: 30.29 ft³
